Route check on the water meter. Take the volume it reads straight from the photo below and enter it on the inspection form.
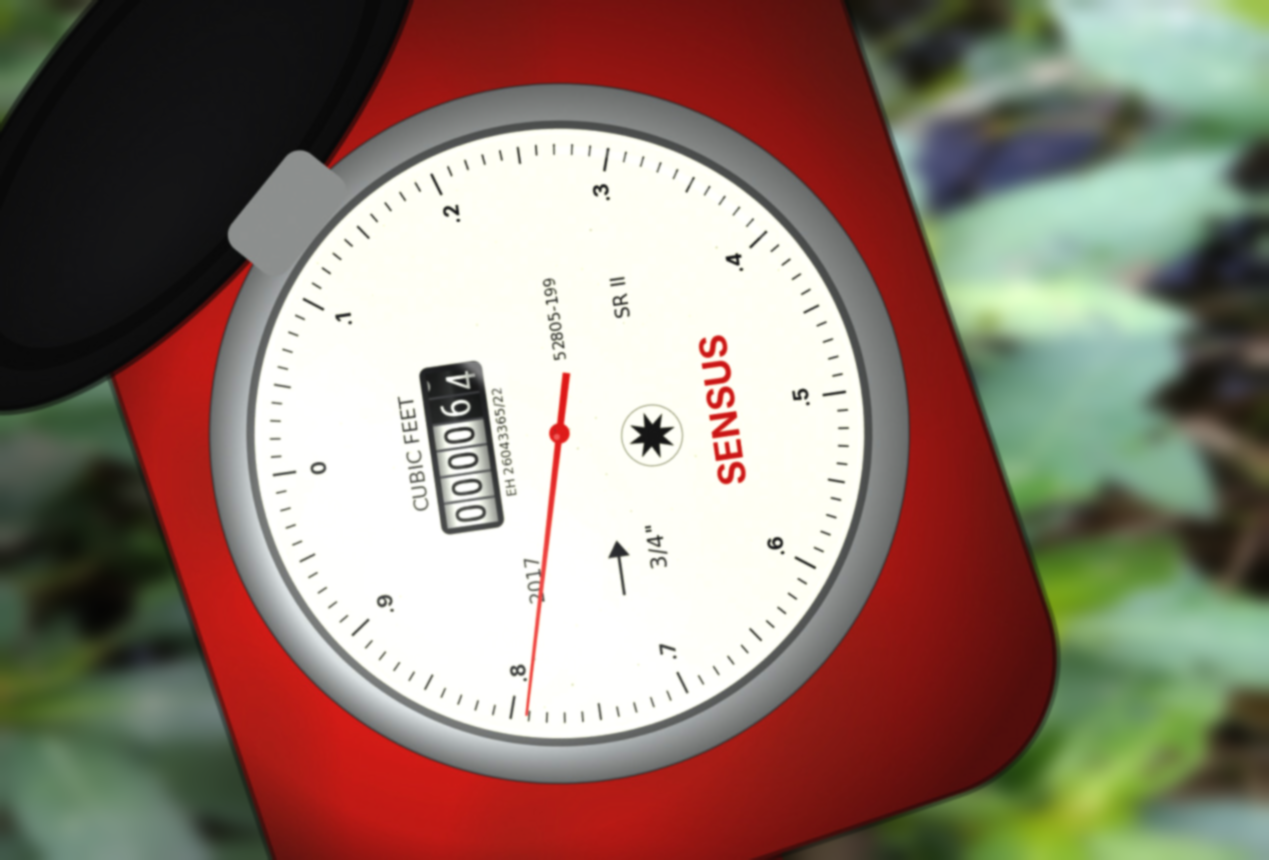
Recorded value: 63.79 ft³
